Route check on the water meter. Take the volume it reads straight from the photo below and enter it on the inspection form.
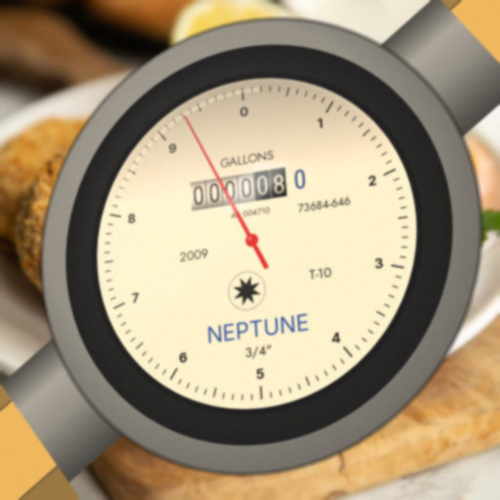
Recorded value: 79.3 gal
